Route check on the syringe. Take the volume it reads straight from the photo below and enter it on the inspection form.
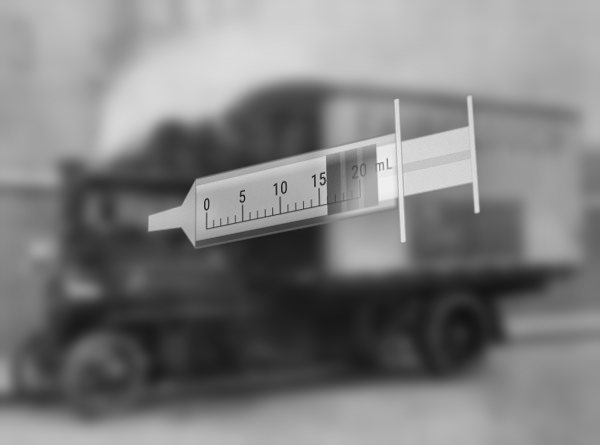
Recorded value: 16 mL
